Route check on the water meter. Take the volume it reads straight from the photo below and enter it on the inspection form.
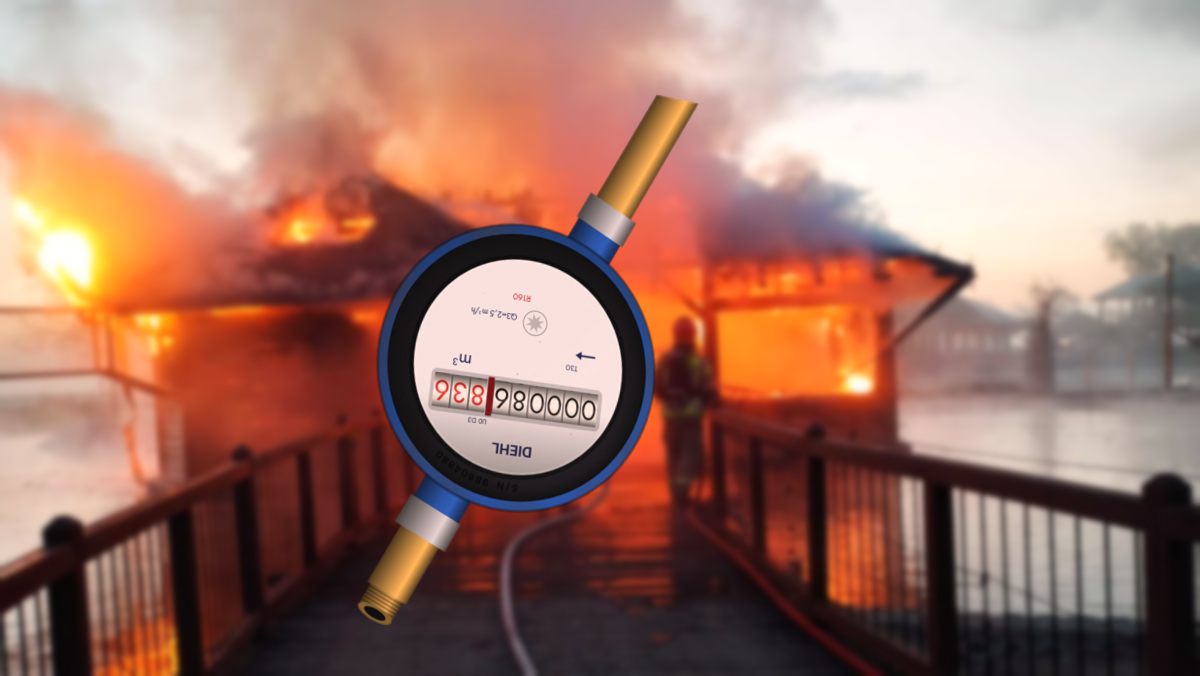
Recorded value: 86.836 m³
